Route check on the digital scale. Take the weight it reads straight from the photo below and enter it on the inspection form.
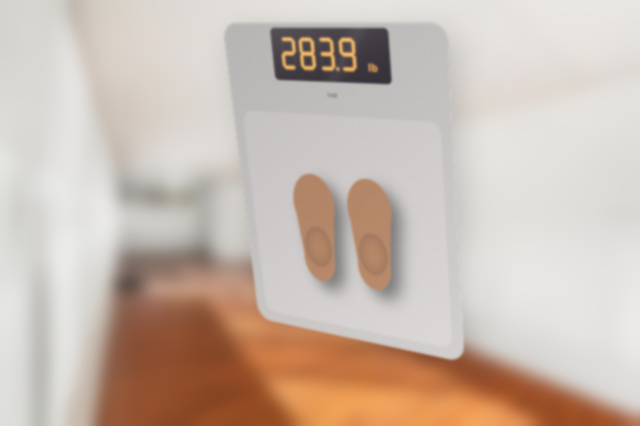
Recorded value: 283.9 lb
